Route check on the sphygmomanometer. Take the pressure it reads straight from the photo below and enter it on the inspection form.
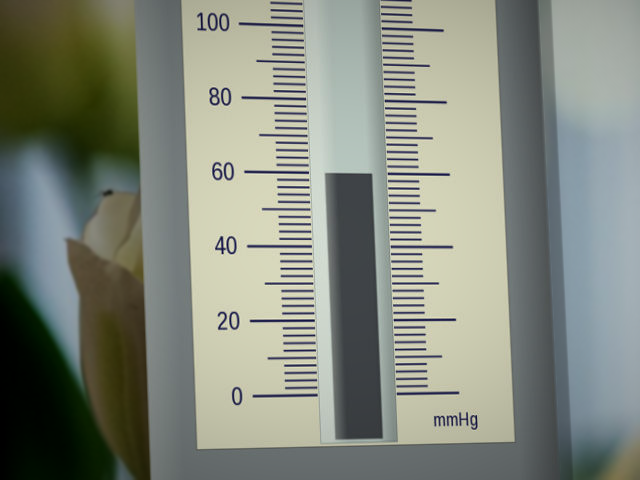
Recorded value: 60 mmHg
